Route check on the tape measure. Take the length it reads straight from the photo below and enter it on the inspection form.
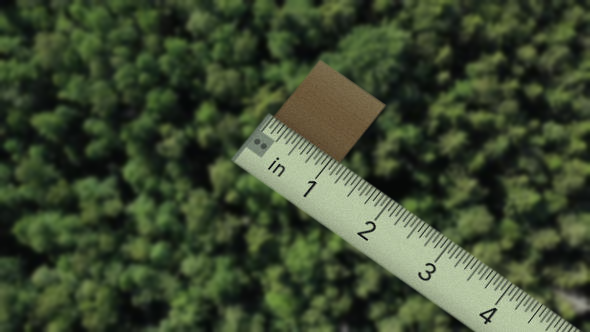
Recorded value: 1.125 in
